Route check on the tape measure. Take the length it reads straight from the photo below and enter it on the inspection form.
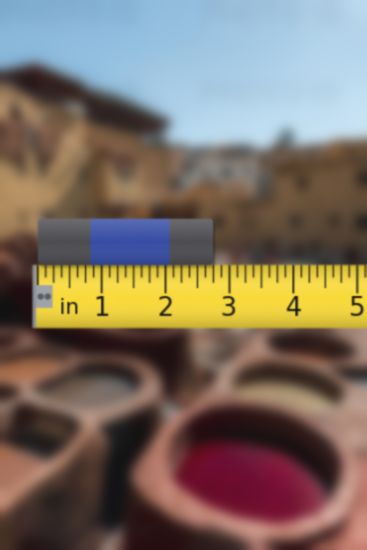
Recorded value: 2.75 in
